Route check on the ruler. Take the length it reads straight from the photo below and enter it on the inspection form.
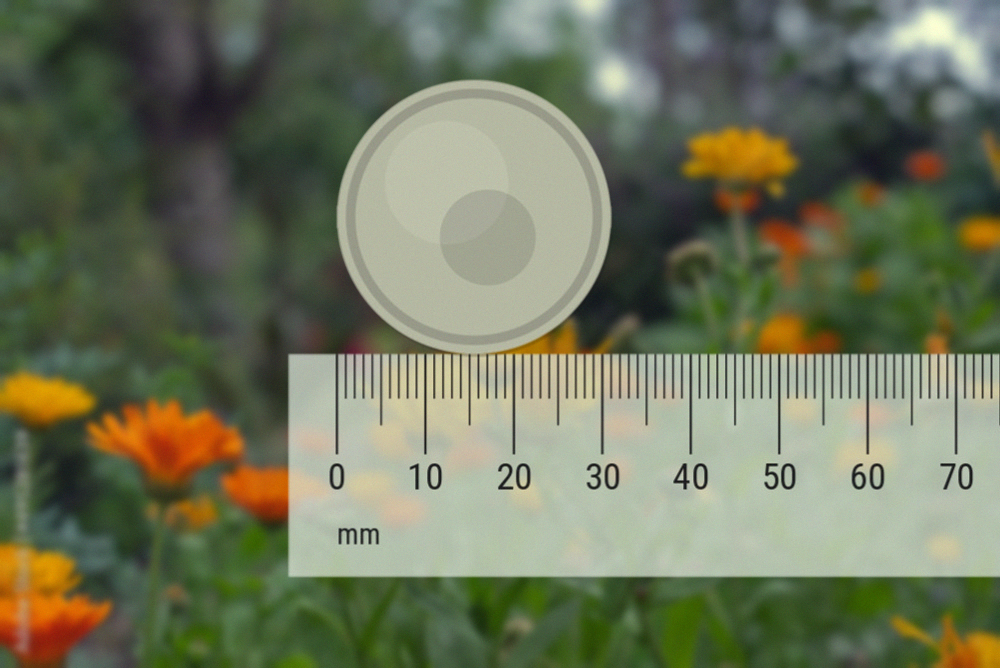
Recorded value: 31 mm
